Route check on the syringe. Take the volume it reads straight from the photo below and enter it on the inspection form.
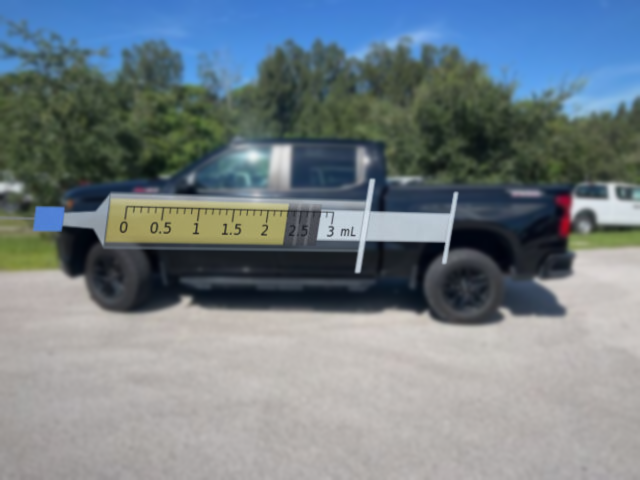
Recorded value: 2.3 mL
